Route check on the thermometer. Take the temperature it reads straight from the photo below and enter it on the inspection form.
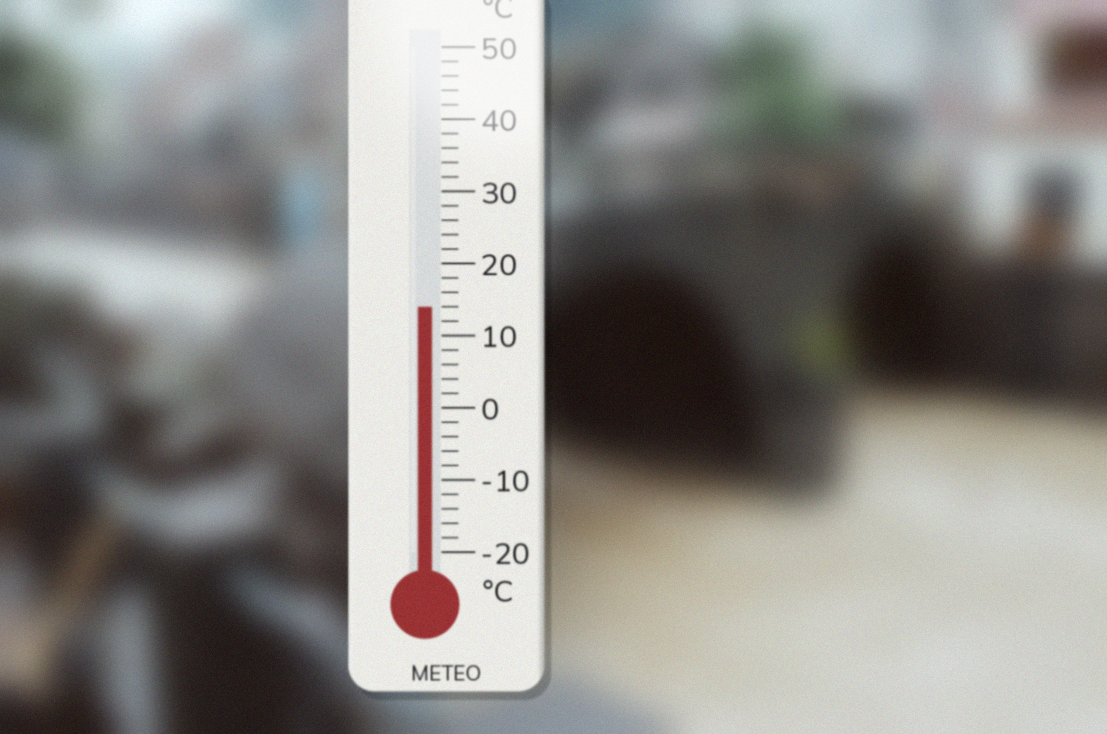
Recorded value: 14 °C
